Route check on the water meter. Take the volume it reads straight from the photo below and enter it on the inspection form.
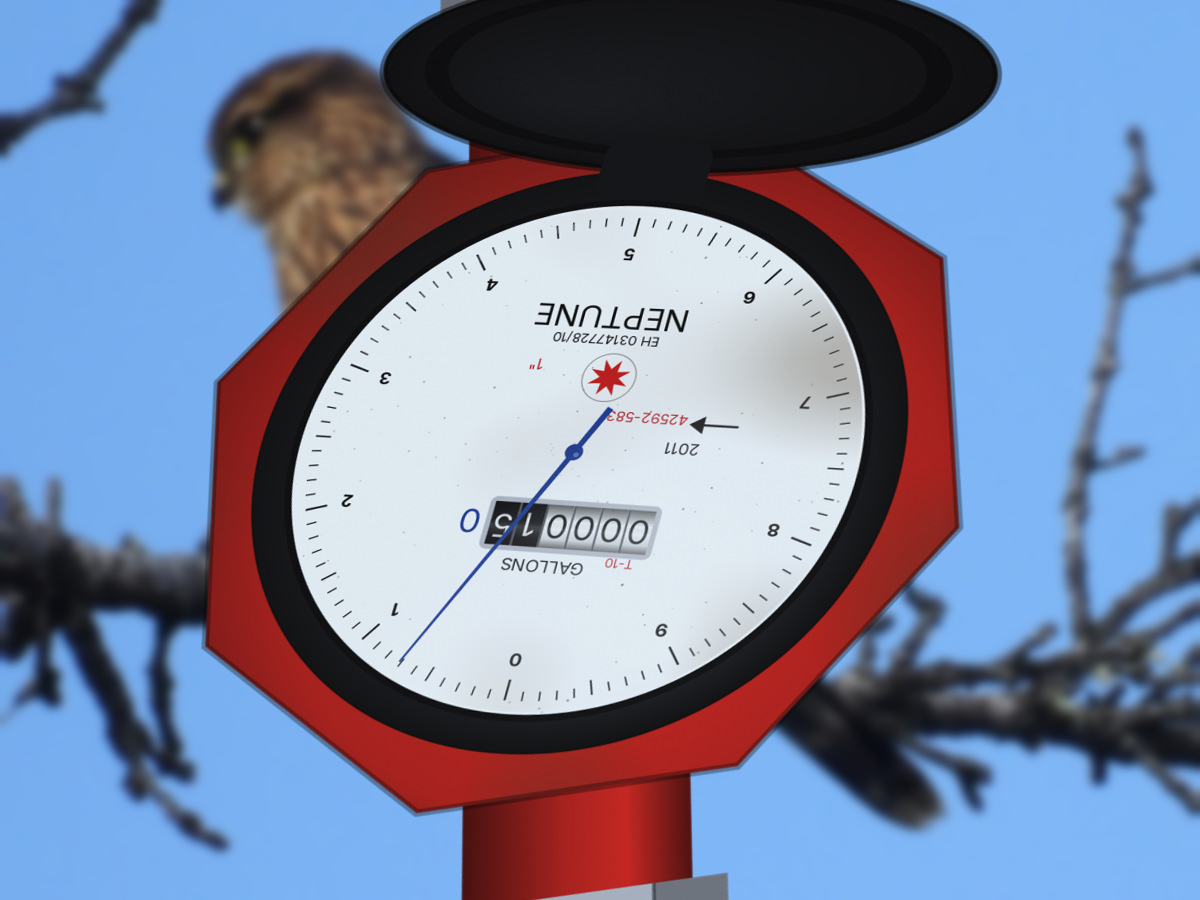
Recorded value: 150.7 gal
